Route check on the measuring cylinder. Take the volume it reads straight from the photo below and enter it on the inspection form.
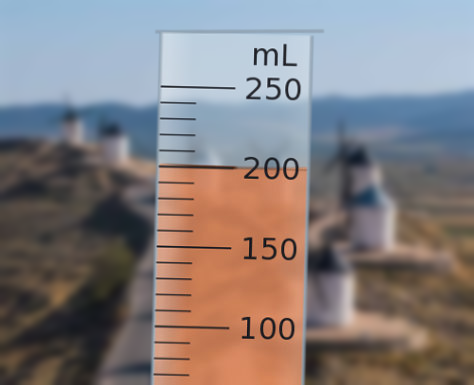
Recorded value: 200 mL
